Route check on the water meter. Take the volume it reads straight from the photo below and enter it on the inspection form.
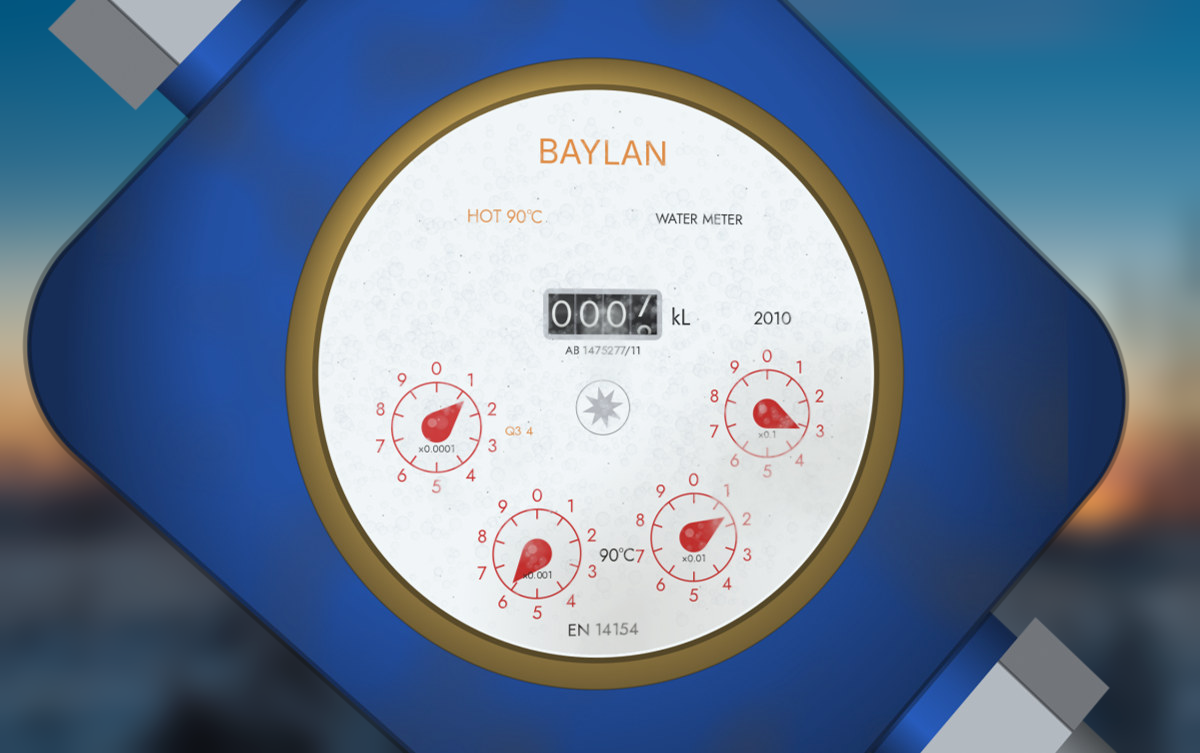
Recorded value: 7.3161 kL
